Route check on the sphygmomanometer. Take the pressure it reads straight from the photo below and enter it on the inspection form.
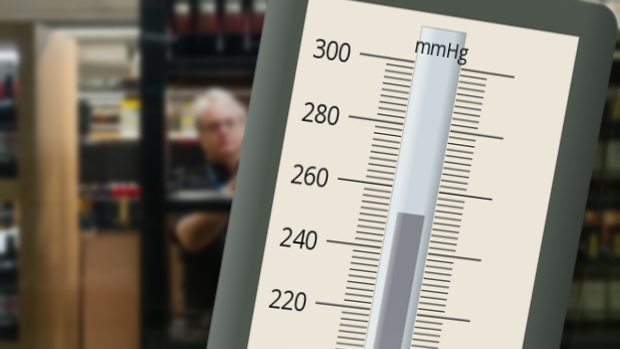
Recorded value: 252 mmHg
